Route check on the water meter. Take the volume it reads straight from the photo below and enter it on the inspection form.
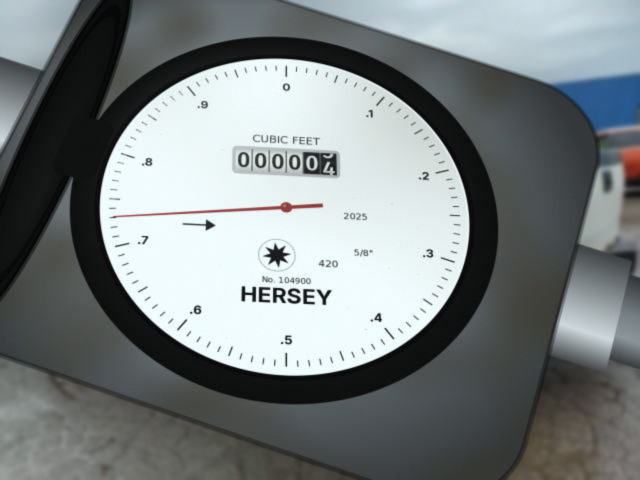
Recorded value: 3.73 ft³
